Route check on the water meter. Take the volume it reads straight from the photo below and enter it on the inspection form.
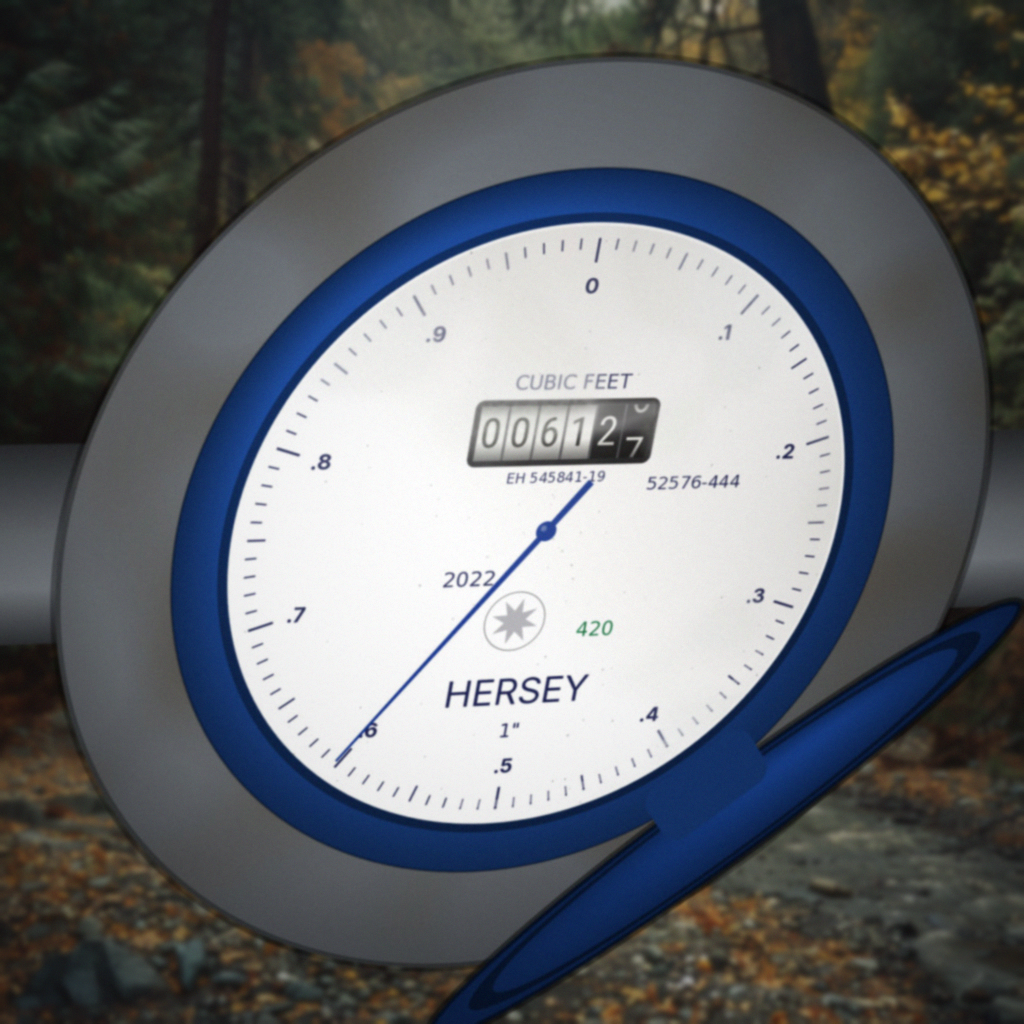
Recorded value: 6126.60 ft³
